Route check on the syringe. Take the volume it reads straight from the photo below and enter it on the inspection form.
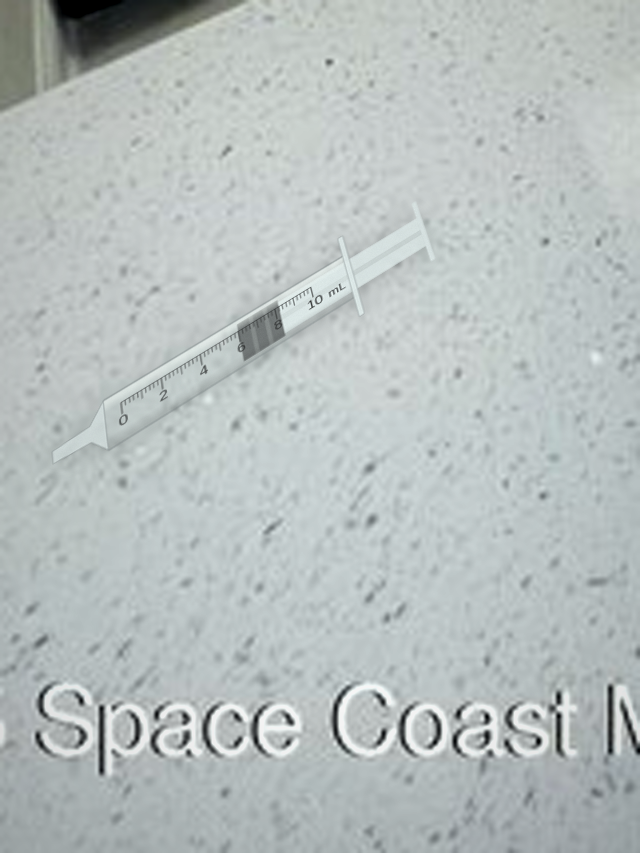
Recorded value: 6 mL
